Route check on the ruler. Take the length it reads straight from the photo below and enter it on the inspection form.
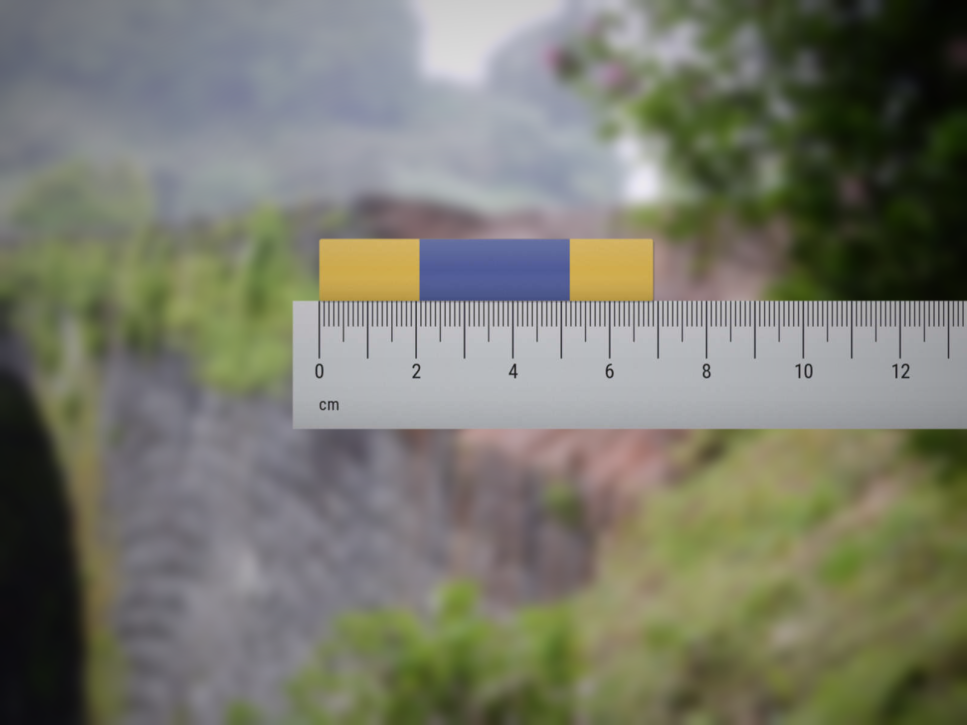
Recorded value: 6.9 cm
